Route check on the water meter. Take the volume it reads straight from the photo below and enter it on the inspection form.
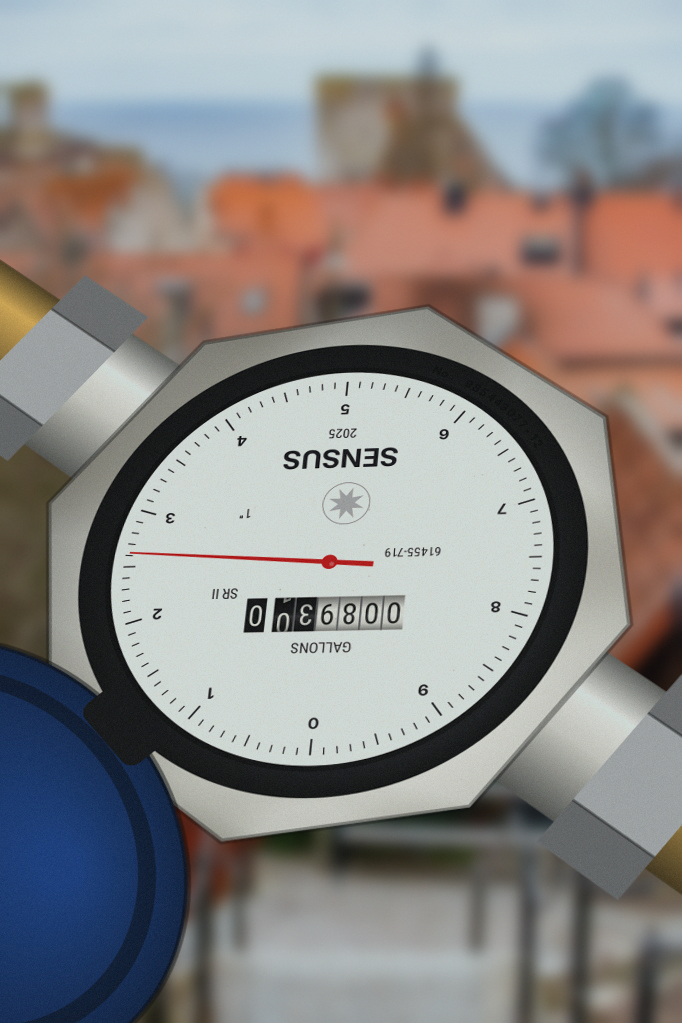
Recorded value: 89302.6 gal
